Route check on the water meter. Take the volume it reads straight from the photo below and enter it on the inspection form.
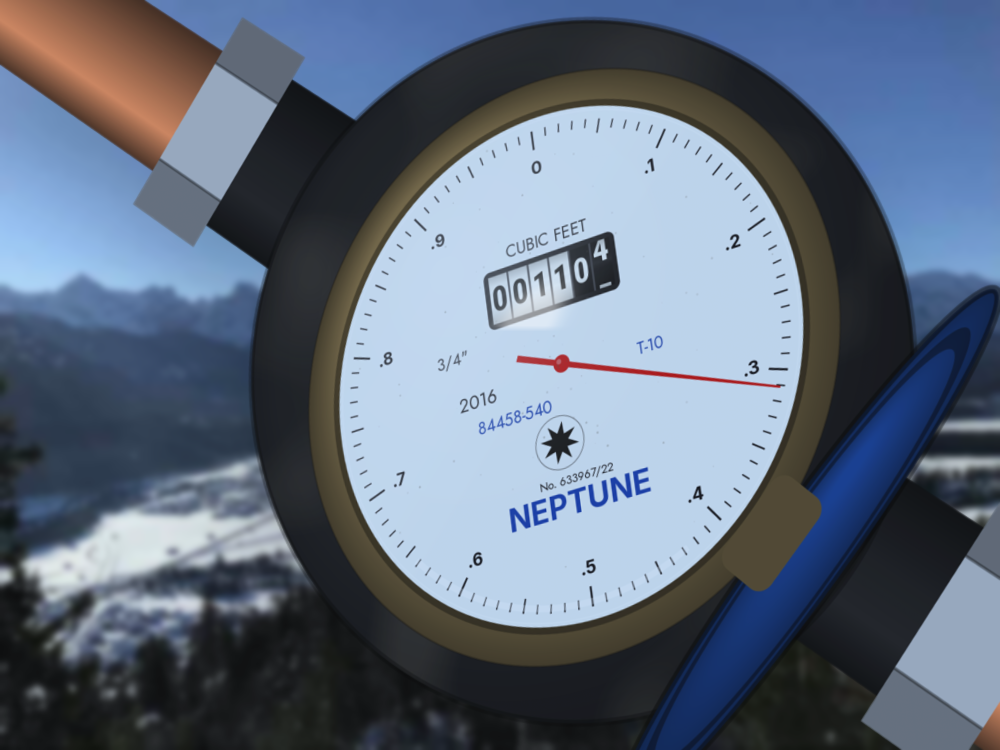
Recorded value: 1104.31 ft³
